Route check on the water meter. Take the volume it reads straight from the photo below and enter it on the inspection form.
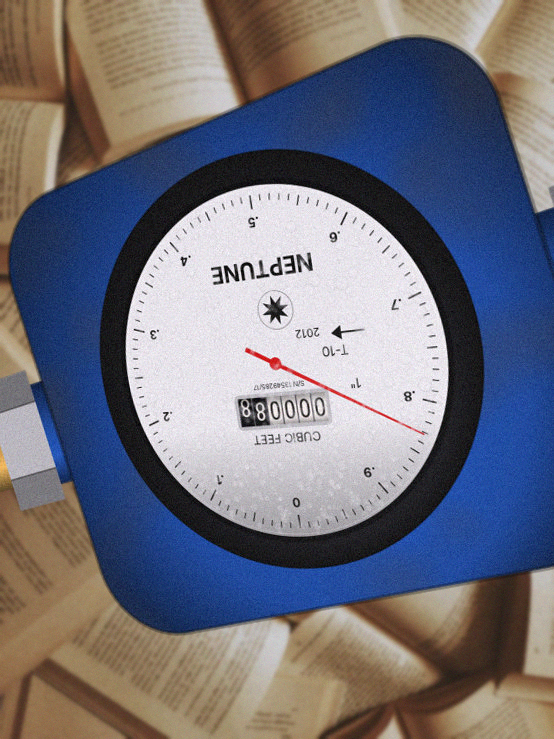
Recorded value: 87.83 ft³
